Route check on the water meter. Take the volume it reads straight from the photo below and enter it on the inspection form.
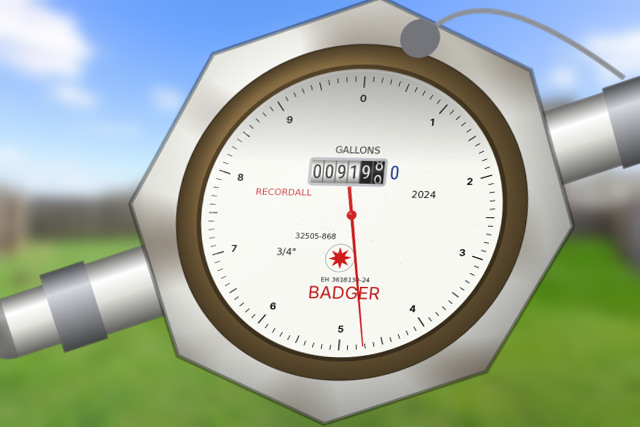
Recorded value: 91984.7 gal
